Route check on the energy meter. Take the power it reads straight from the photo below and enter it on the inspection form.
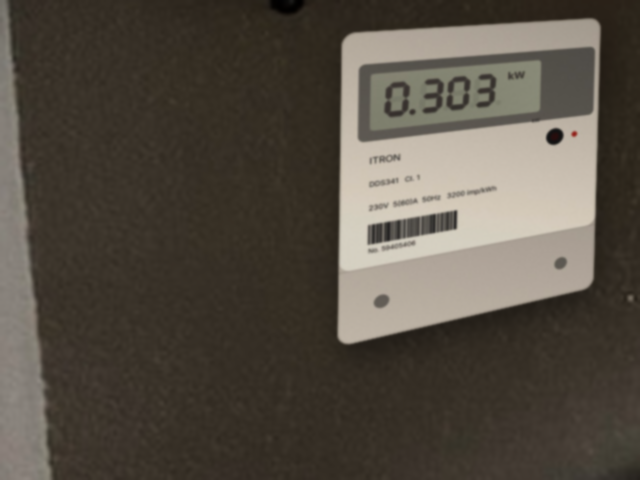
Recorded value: 0.303 kW
